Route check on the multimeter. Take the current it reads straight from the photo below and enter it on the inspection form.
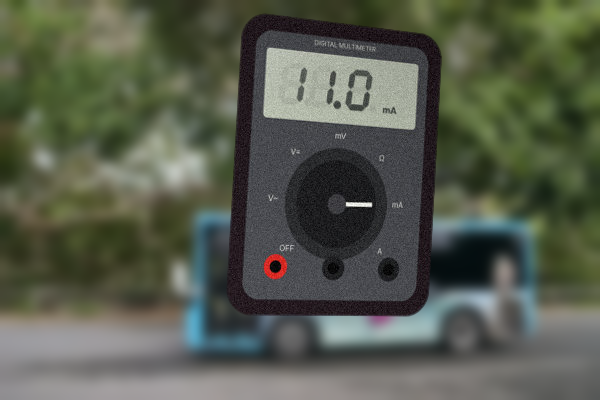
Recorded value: 11.0 mA
